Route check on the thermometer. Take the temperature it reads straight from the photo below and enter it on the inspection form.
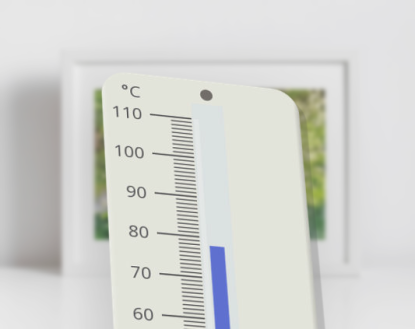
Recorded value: 78 °C
